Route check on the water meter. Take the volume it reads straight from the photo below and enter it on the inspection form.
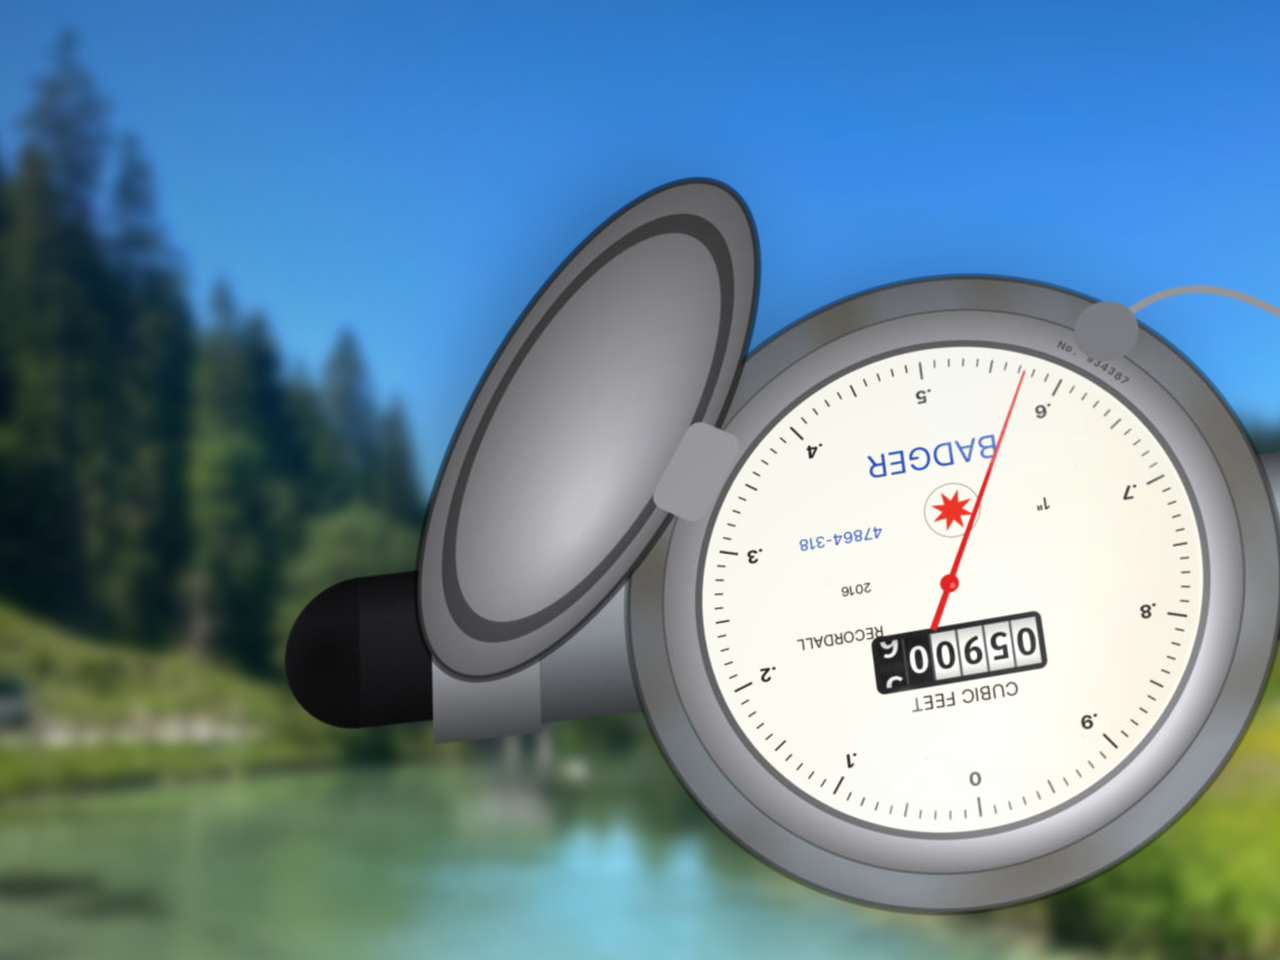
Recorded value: 59005.57 ft³
